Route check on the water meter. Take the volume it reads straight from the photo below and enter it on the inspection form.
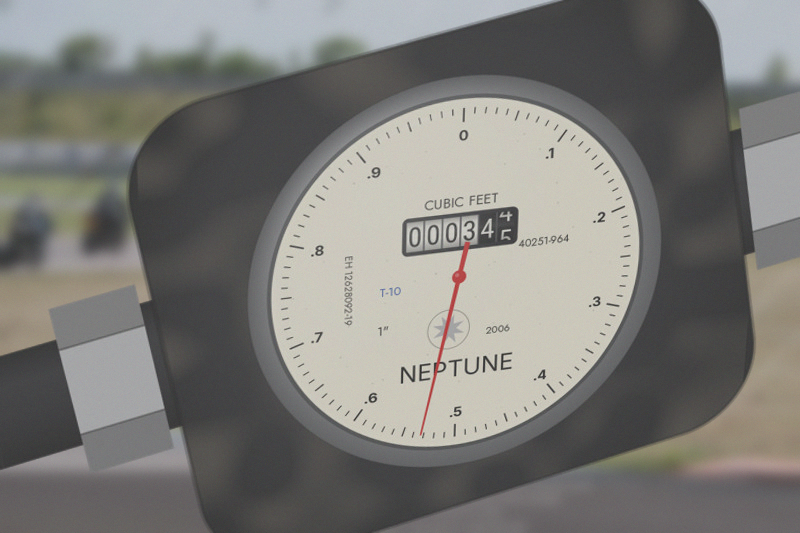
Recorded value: 344.53 ft³
